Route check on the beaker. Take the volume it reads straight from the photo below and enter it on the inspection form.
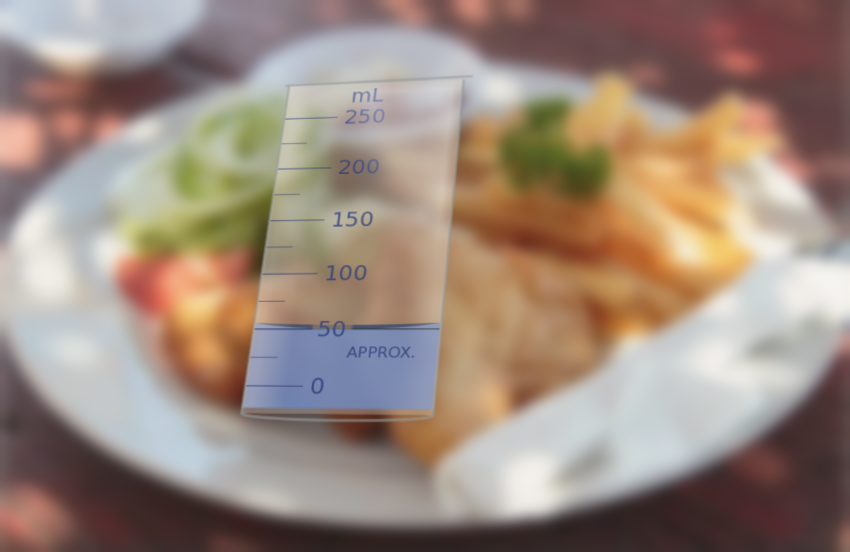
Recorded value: 50 mL
